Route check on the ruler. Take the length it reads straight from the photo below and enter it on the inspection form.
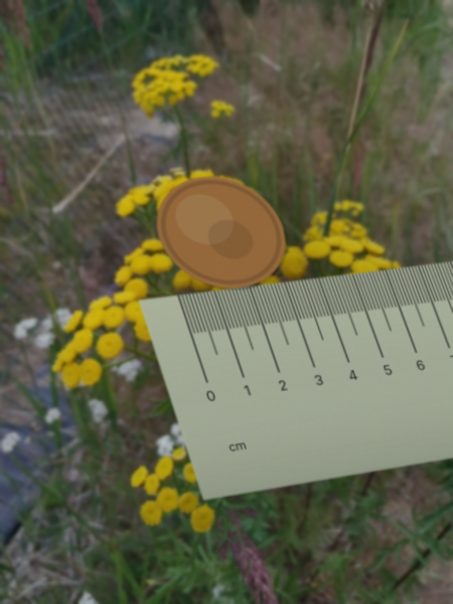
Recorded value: 3.5 cm
